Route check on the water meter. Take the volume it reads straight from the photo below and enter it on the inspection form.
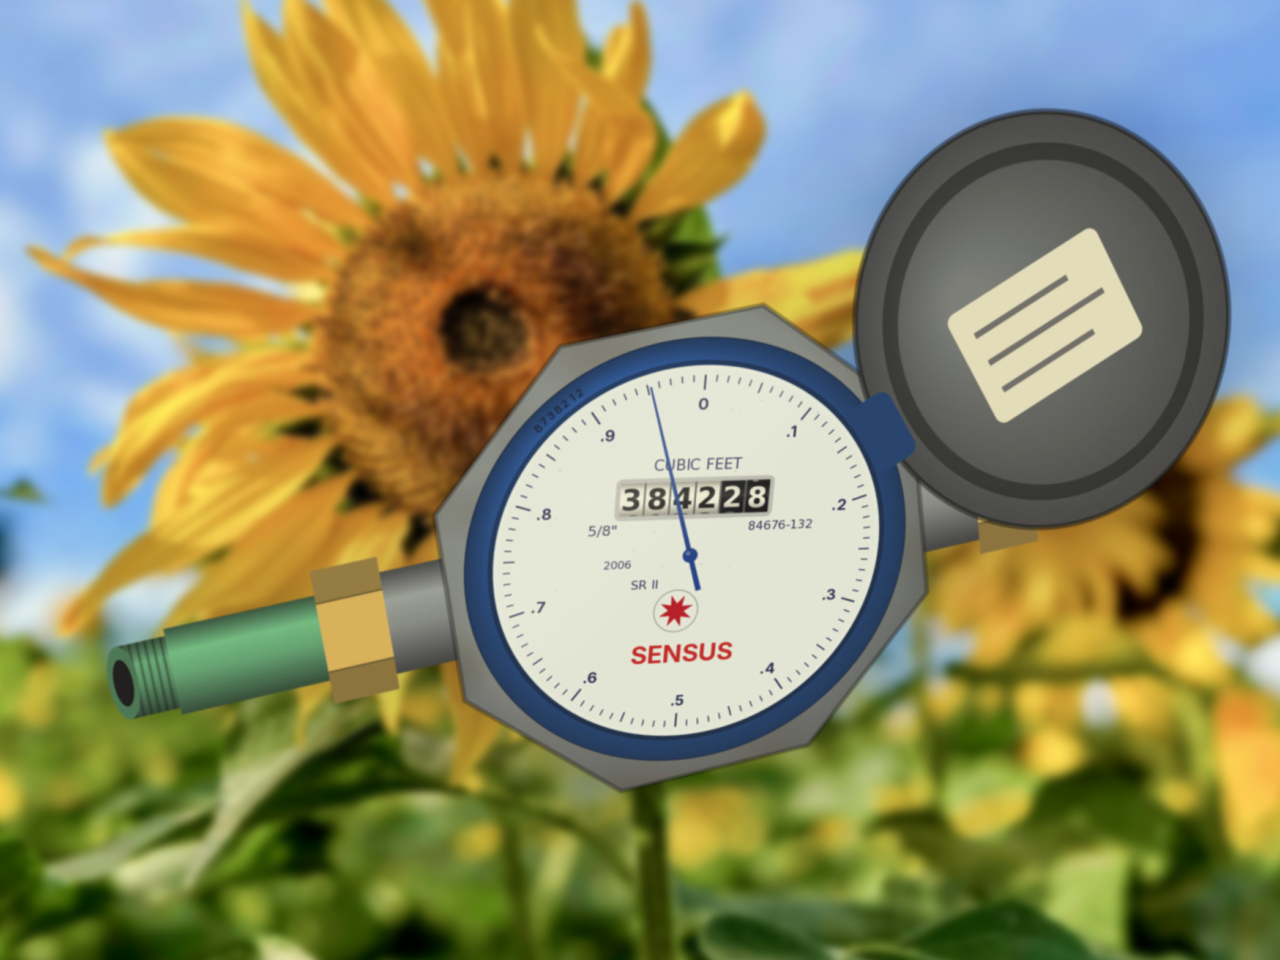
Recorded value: 384227.95 ft³
